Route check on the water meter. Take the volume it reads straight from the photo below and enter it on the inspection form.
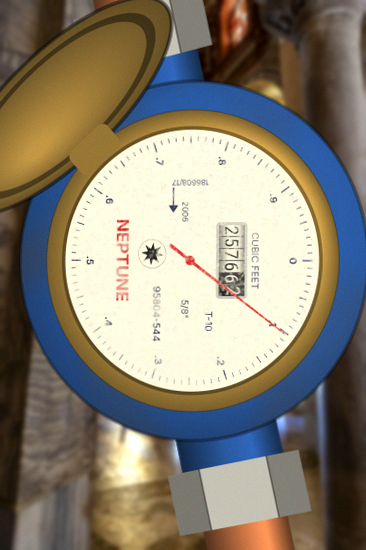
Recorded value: 257662.10 ft³
